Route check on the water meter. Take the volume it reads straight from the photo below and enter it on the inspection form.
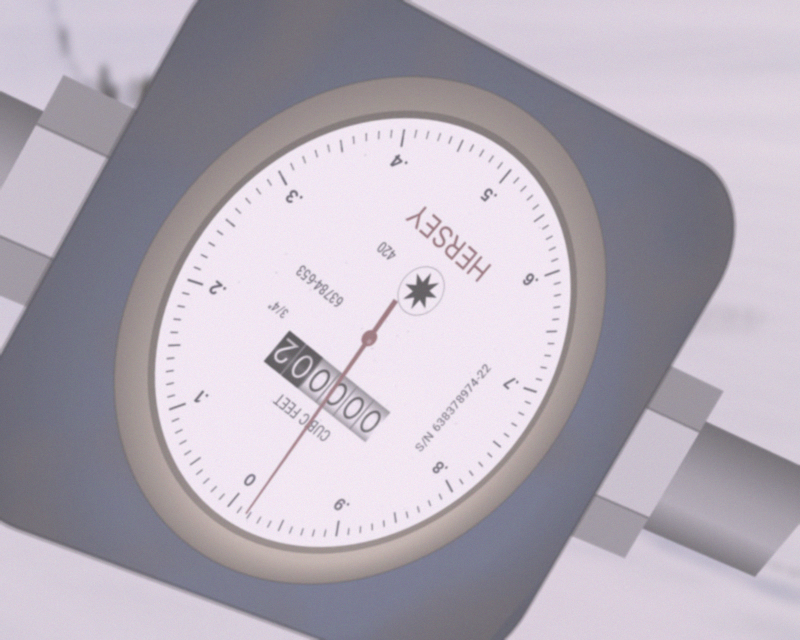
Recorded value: 1.98 ft³
